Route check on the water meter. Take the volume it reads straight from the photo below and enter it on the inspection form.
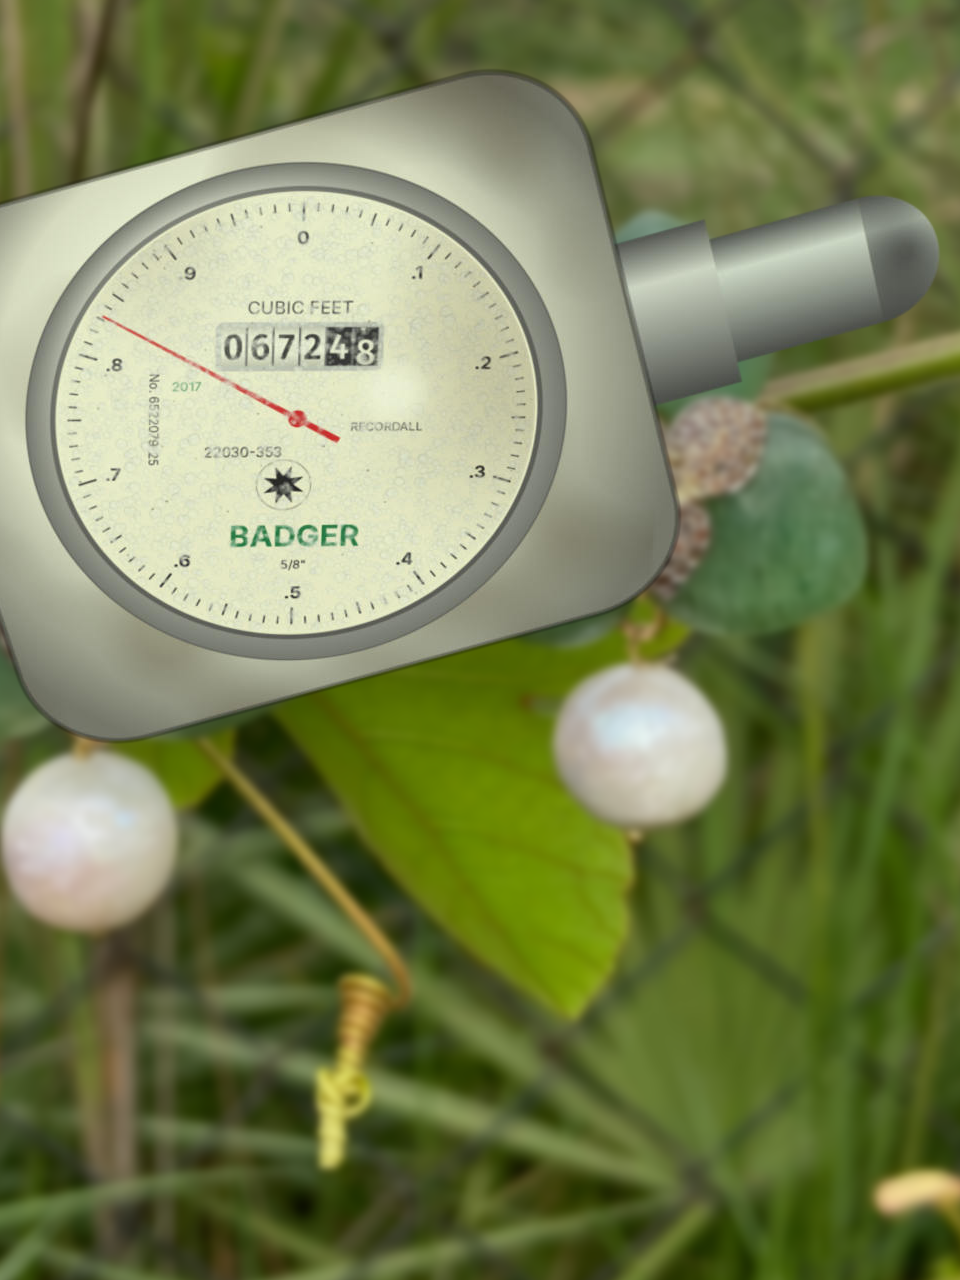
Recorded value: 67247.83 ft³
